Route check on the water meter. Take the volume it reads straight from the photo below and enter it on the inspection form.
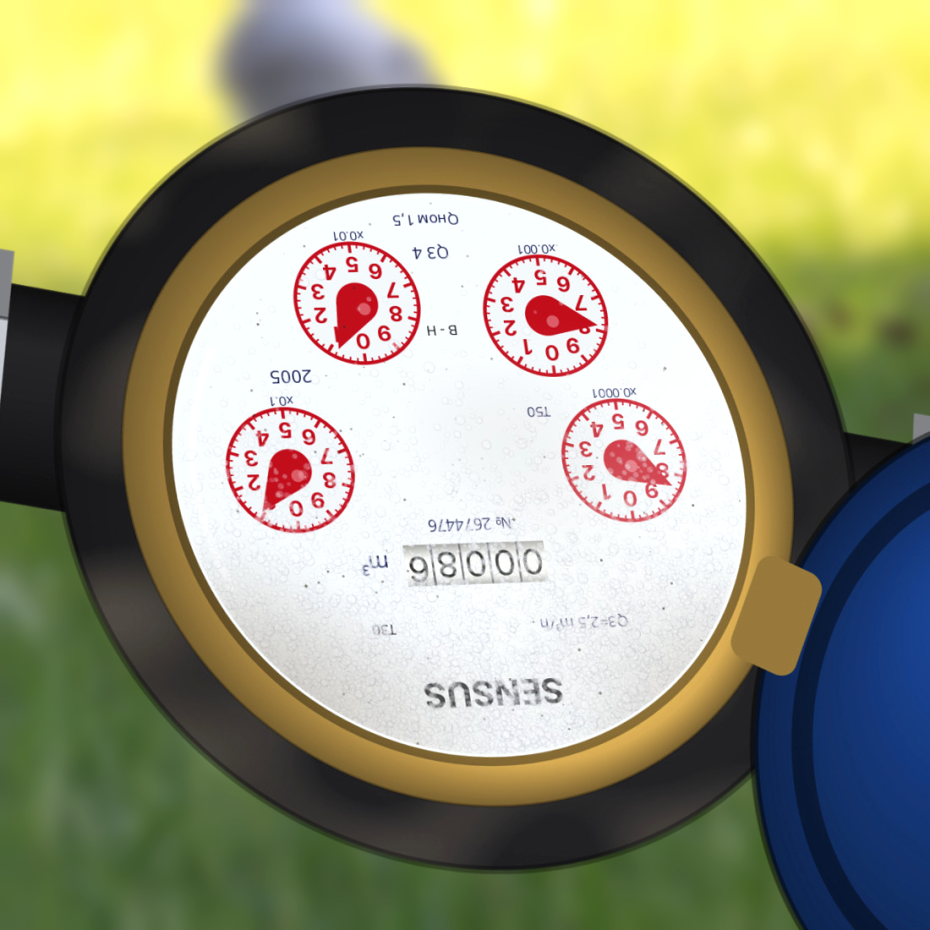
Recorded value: 86.1078 m³
